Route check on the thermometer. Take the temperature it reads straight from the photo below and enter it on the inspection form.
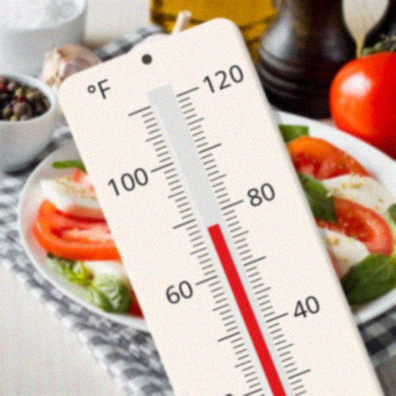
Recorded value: 76 °F
